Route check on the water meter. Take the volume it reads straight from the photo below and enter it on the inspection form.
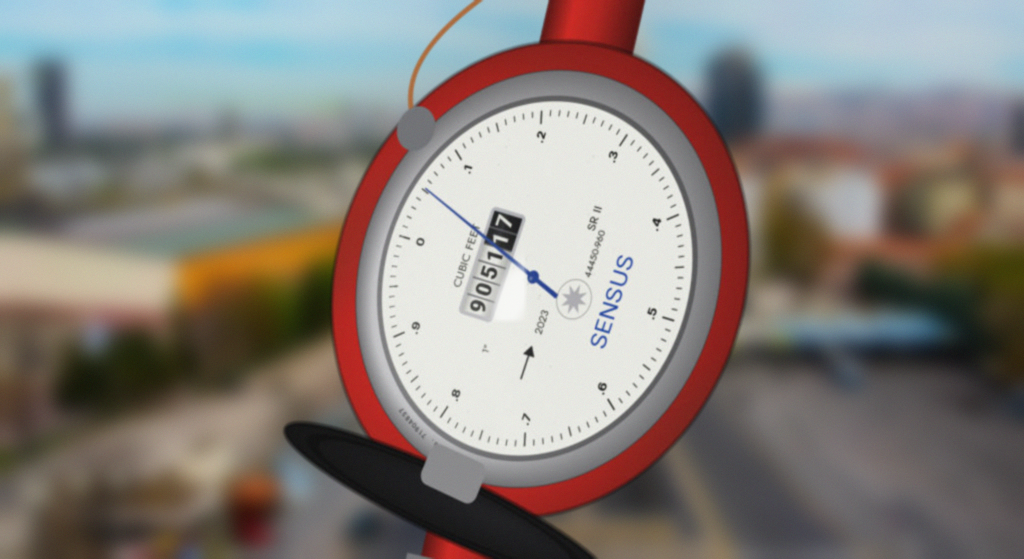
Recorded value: 905117.05 ft³
